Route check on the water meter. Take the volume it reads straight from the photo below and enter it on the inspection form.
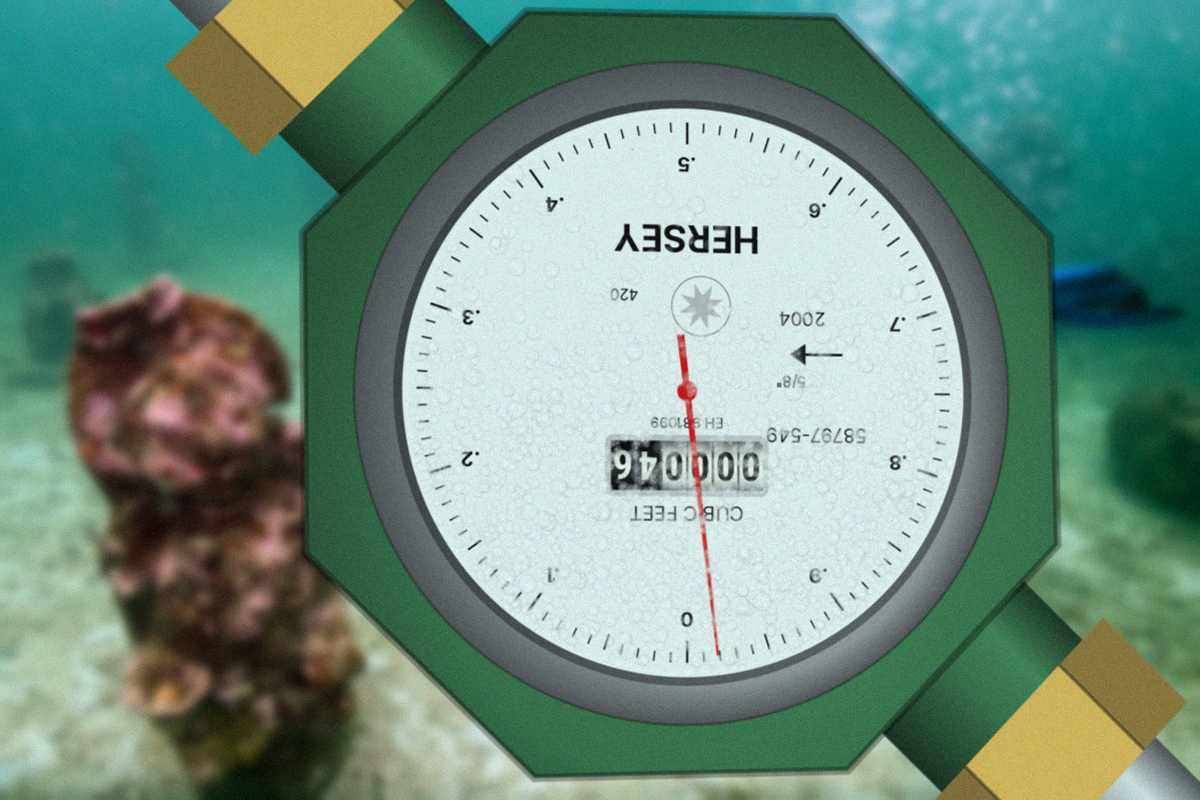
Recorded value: 45.98 ft³
